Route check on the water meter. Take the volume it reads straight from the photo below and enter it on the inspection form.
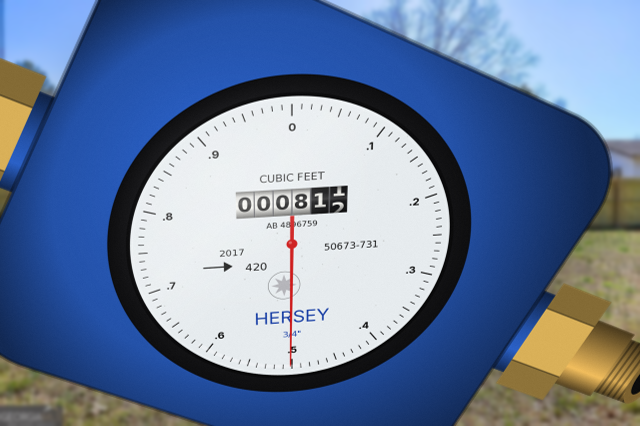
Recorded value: 811.50 ft³
